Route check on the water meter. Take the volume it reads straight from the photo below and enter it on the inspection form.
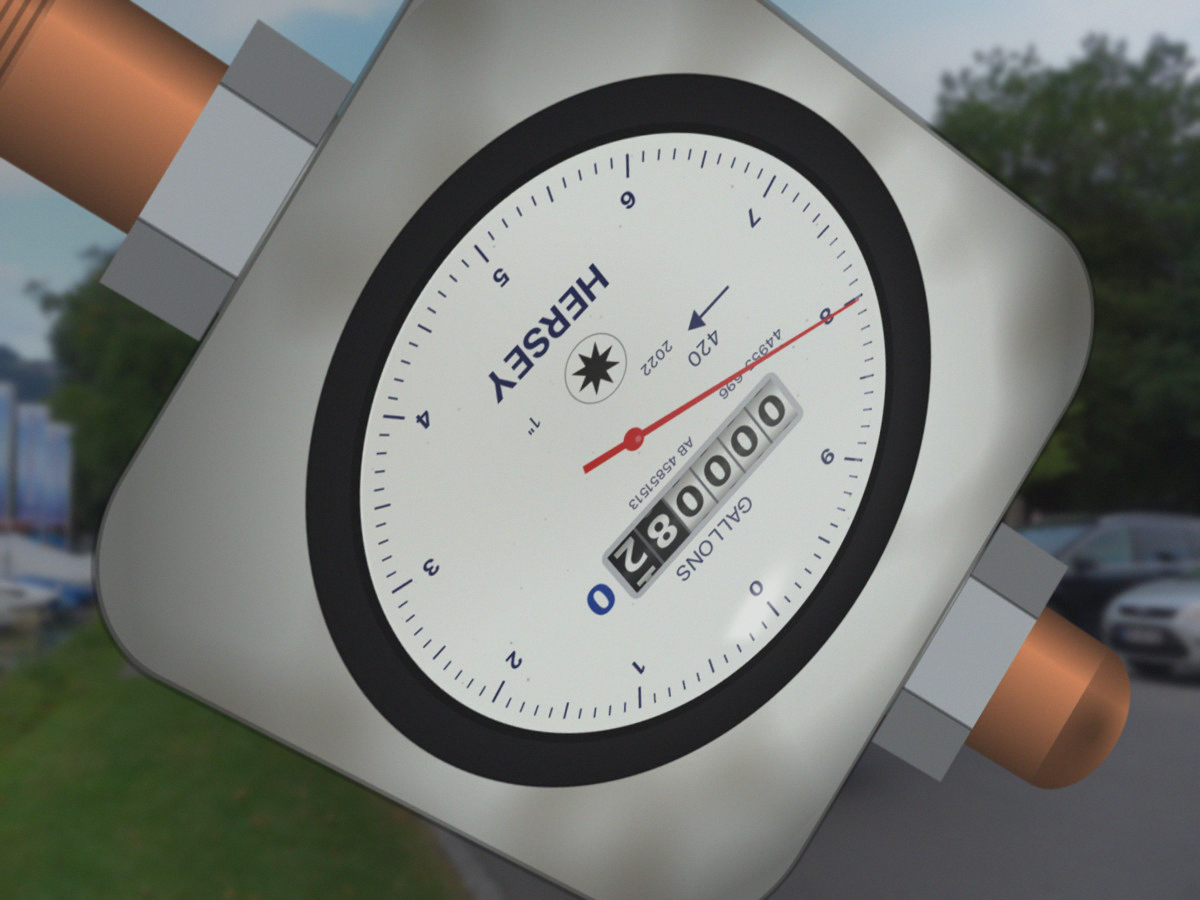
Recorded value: 818.0 gal
